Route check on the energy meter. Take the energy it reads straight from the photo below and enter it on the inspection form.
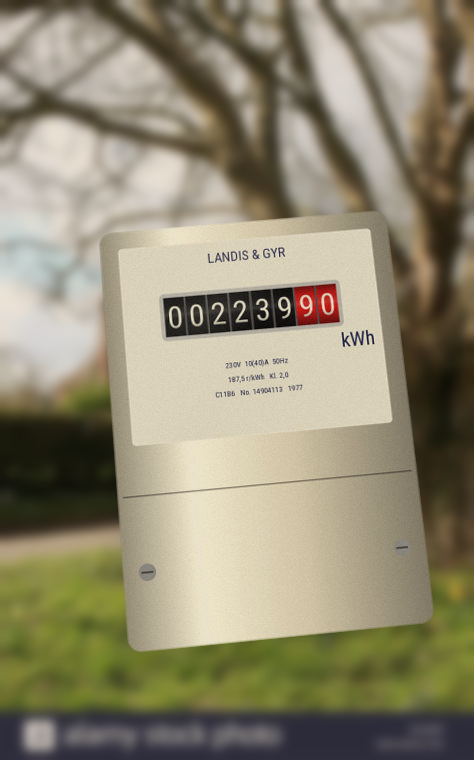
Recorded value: 2239.90 kWh
